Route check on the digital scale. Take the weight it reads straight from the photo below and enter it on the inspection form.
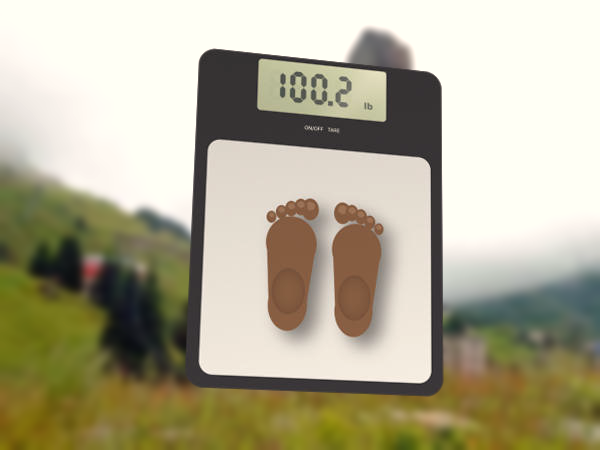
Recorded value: 100.2 lb
